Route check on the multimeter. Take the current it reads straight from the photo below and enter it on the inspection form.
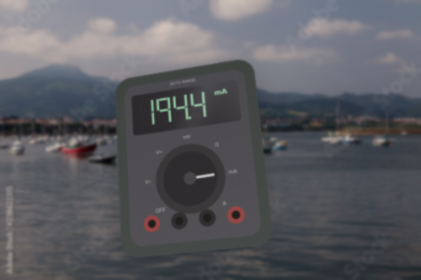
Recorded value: 194.4 mA
